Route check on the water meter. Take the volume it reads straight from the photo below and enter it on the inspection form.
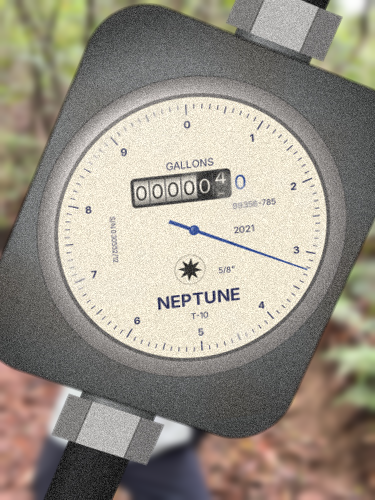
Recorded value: 43.2 gal
